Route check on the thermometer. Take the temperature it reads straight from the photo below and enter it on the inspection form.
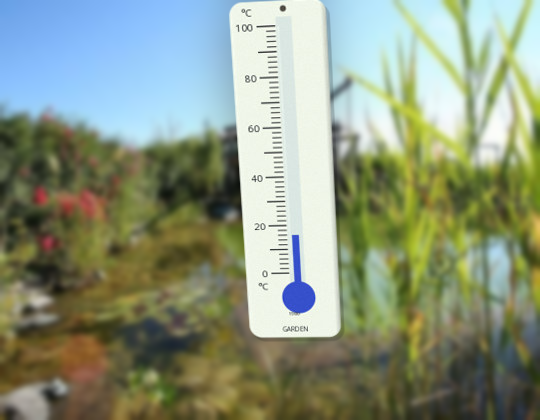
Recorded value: 16 °C
